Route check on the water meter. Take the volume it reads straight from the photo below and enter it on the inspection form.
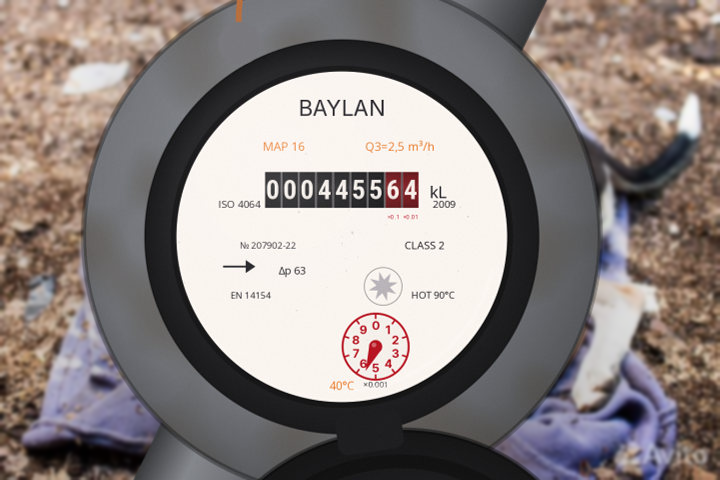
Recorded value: 4455.645 kL
